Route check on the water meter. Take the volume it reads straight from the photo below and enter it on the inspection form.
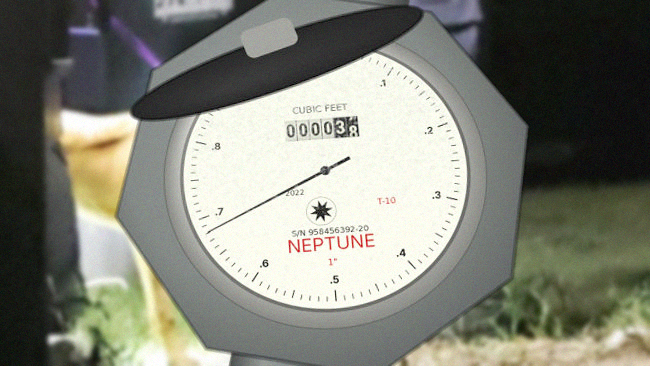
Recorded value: 37.68 ft³
